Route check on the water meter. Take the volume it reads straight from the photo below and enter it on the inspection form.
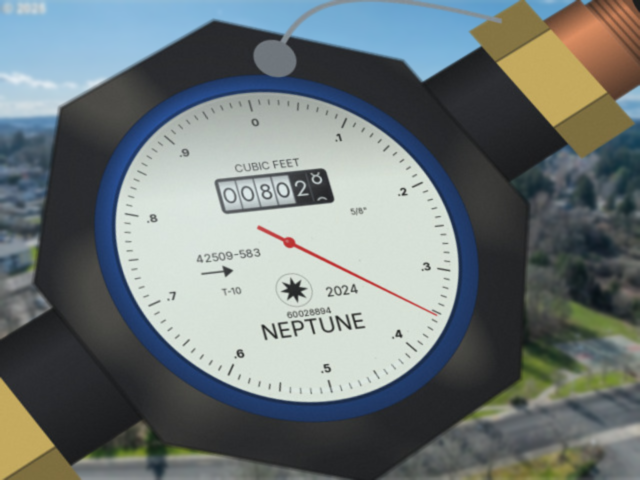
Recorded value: 8028.35 ft³
